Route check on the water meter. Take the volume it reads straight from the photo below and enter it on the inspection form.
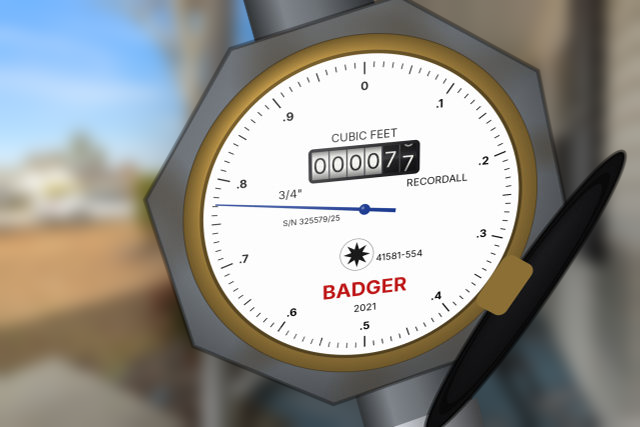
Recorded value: 76.77 ft³
